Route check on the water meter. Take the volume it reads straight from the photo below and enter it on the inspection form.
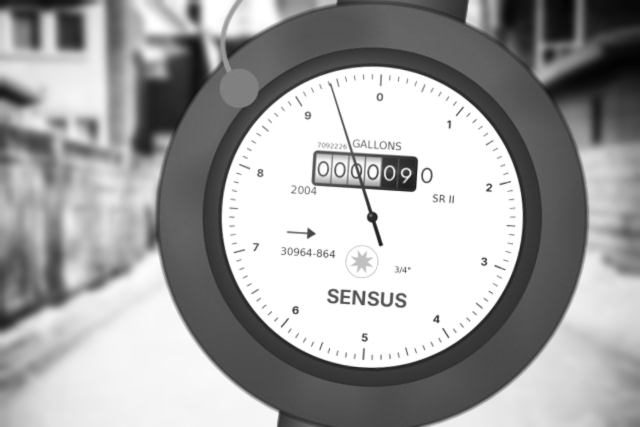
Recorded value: 89.4 gal
